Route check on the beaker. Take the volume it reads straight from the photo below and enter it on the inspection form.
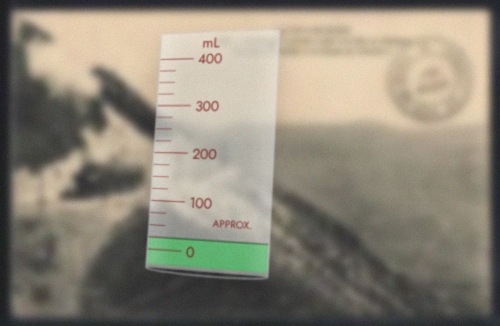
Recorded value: 25 mL
